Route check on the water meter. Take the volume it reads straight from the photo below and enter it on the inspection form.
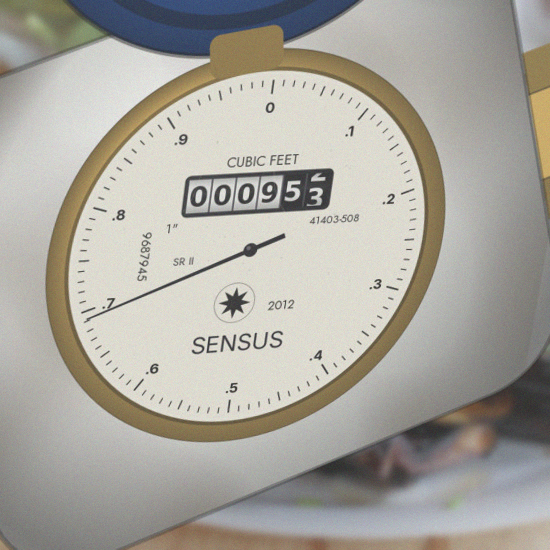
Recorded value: 952.69 ft³
